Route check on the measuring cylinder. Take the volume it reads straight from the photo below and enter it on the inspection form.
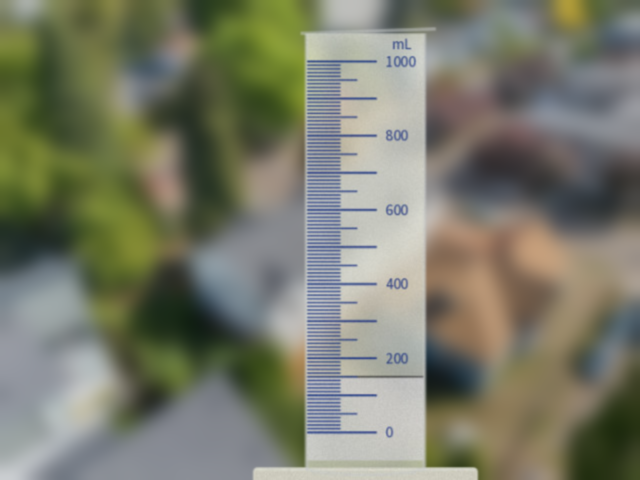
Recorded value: 150 mL
